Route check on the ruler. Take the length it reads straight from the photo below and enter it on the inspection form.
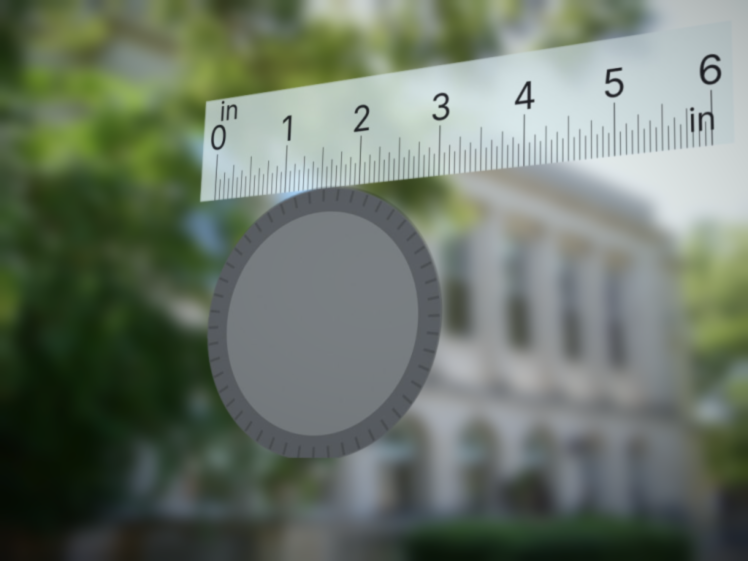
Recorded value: 3.0625 in
